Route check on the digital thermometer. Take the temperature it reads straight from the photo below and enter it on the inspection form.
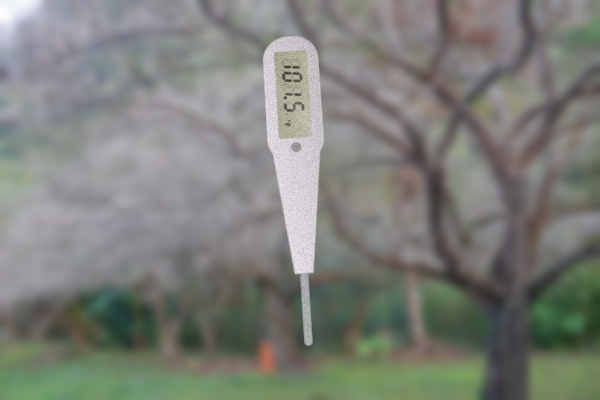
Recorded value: 101.5 °F
